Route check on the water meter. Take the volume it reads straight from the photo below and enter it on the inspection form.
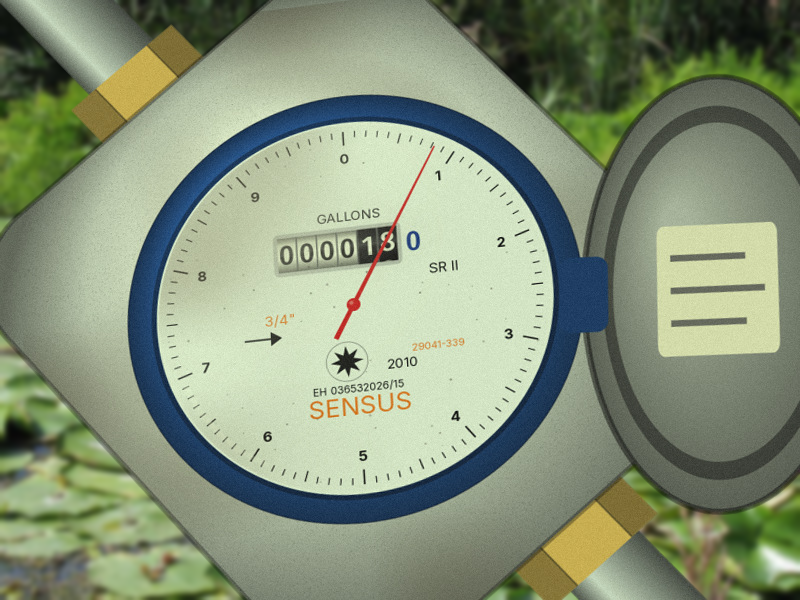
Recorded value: 180.8 gal
